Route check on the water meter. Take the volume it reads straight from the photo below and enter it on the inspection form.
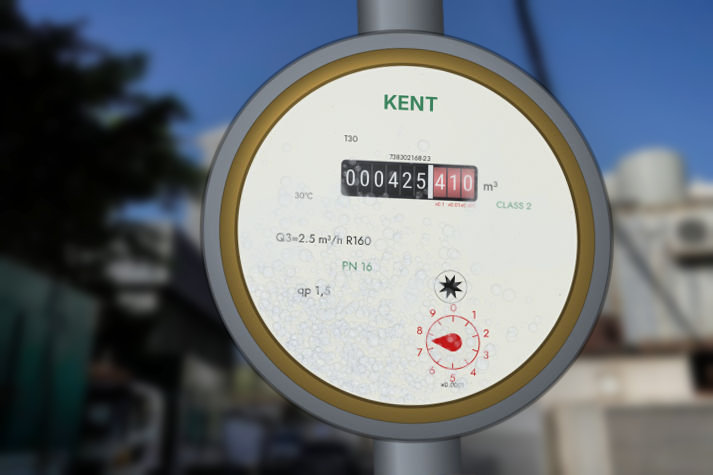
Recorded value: 425.4107 m³
